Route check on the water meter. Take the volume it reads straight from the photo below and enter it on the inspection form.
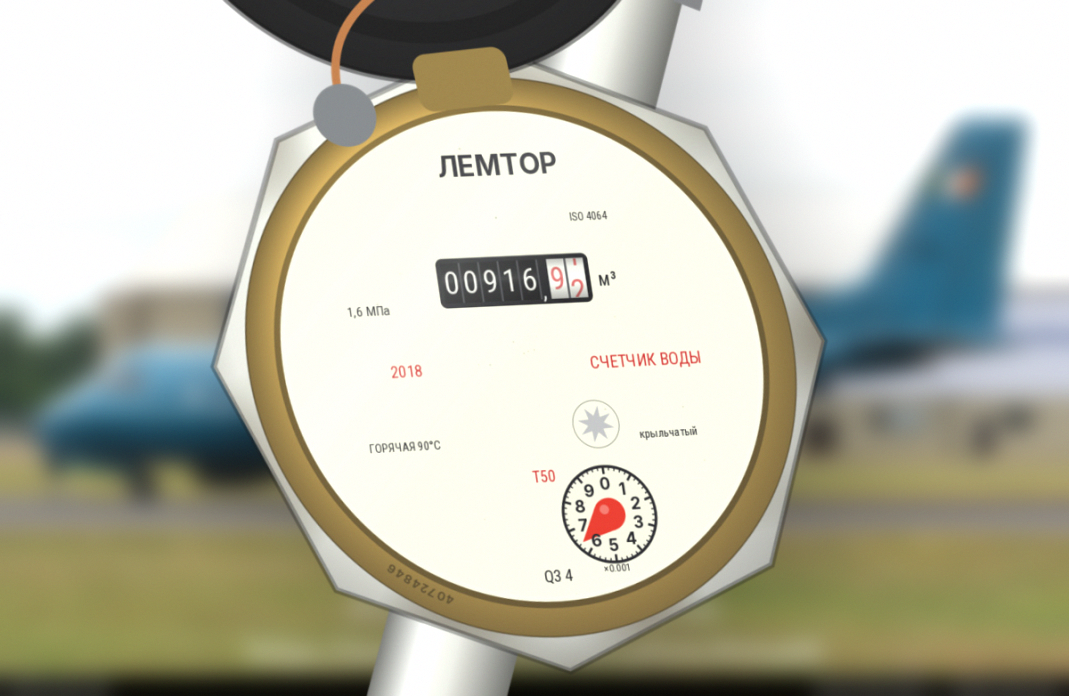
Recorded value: 916.916 m³
